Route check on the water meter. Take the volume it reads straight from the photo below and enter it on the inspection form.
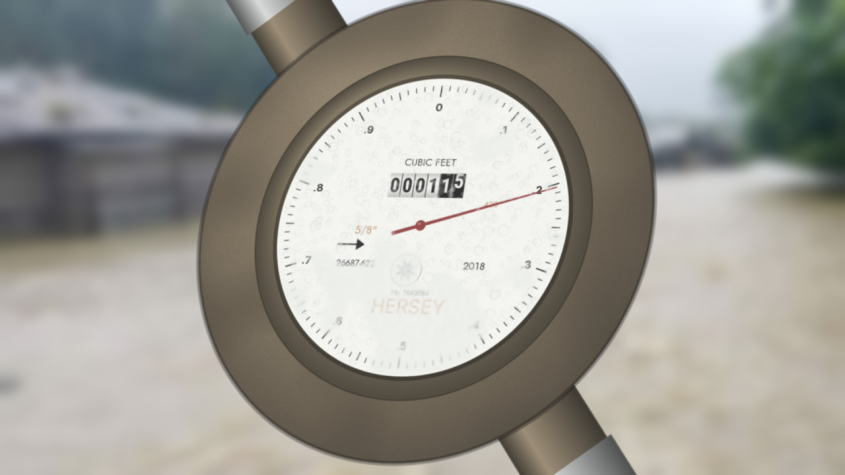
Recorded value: 115.20 ft³
